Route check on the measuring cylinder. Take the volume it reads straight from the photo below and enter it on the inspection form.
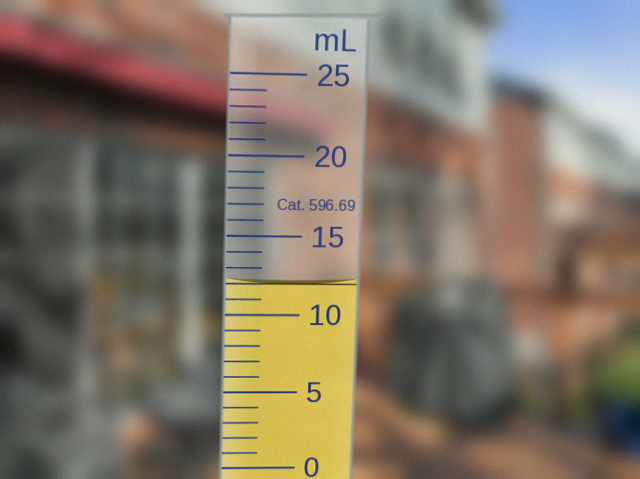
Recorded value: 12 mL
